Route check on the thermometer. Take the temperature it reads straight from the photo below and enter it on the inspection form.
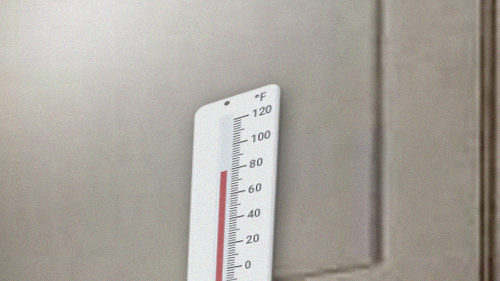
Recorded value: 80 °F
